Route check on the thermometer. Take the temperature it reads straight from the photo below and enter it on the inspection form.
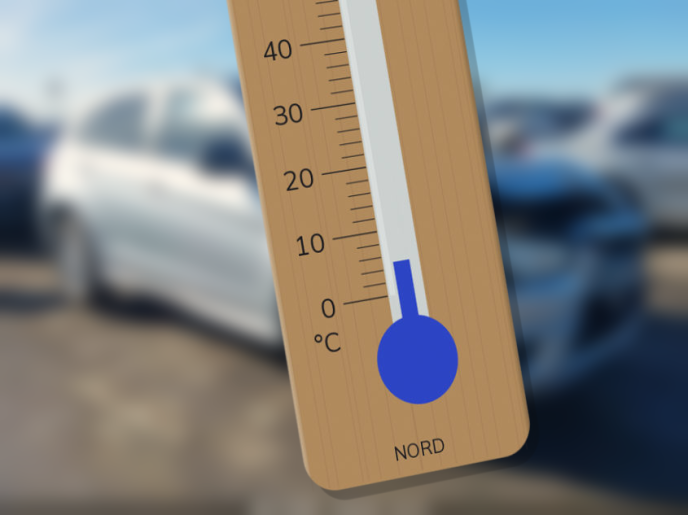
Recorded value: 5 °C
